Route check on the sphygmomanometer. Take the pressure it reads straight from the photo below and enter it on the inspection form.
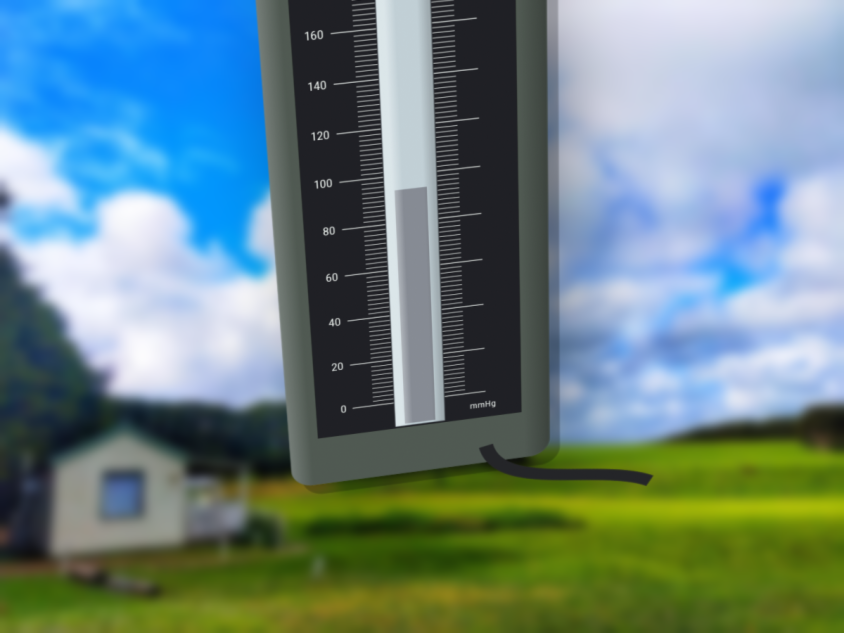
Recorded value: 94 mmHg
